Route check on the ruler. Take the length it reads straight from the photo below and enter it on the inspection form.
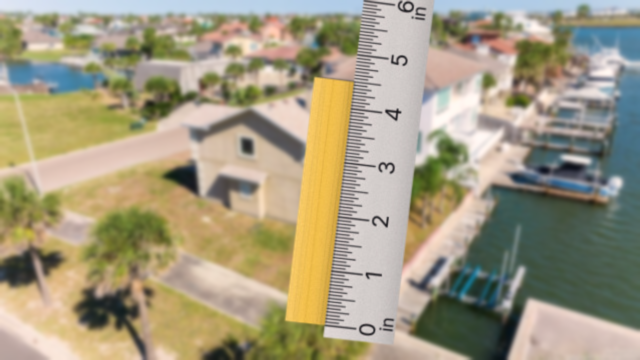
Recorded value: 4.5 in
